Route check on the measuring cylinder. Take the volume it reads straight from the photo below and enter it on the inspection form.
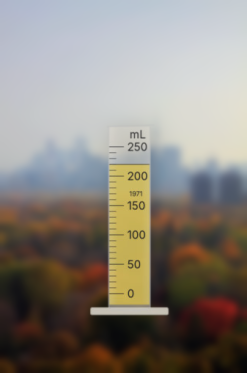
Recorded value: 220 mL
